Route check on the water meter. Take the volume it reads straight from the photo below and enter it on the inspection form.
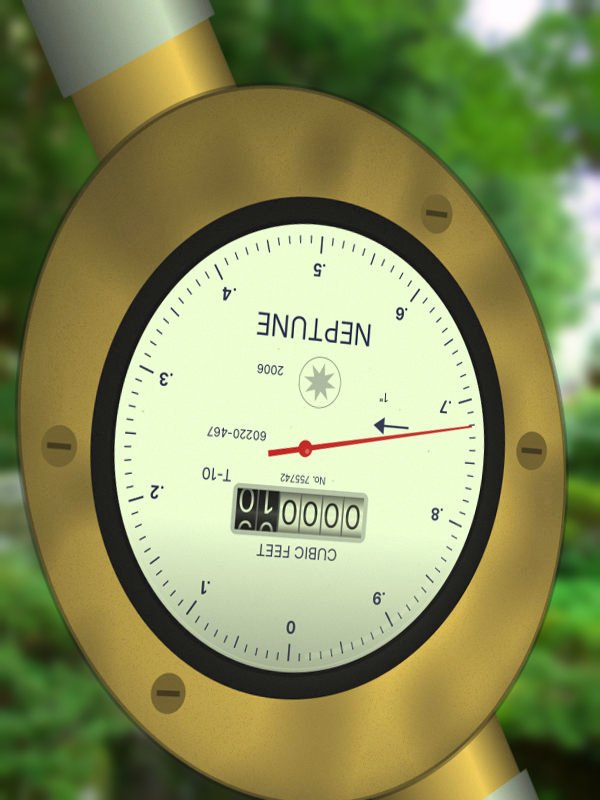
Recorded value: 9.72 ft³
